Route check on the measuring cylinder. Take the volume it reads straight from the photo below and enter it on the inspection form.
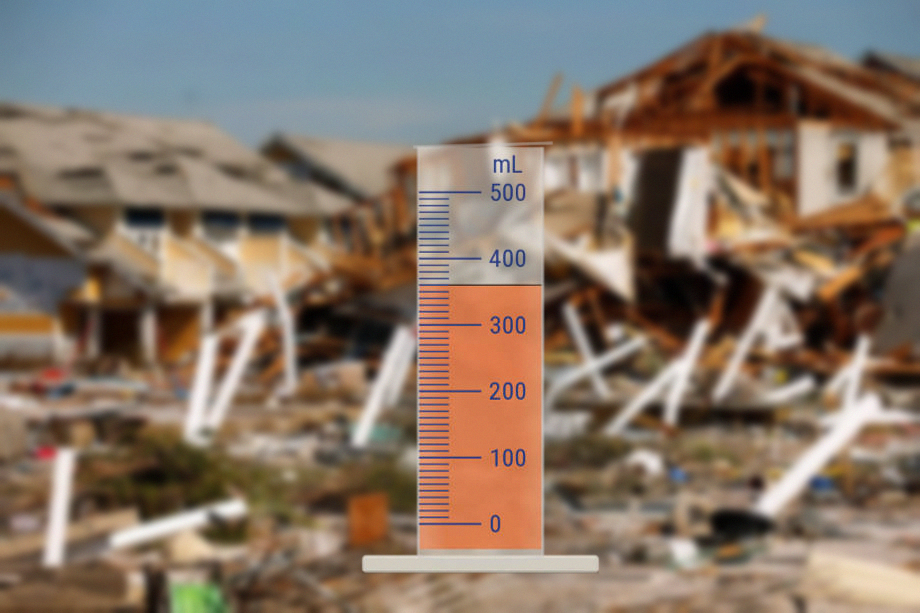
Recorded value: 360 mL
